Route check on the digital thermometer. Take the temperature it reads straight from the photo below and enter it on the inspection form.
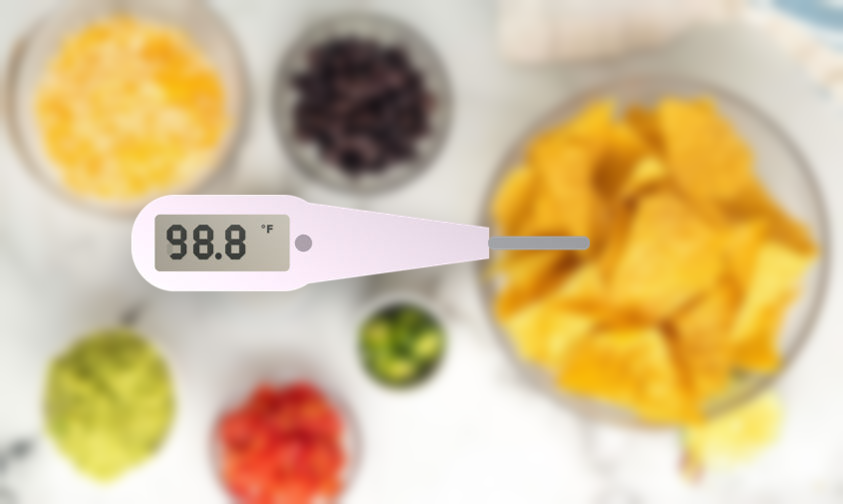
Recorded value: 98.8 °F
